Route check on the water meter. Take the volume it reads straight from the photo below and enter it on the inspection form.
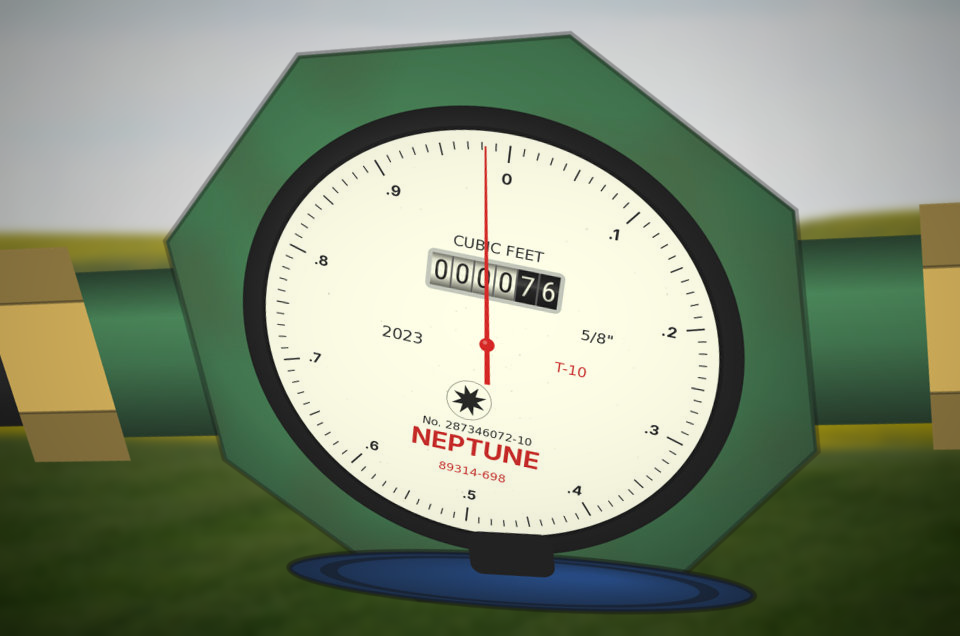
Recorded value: 75.98 ft³
